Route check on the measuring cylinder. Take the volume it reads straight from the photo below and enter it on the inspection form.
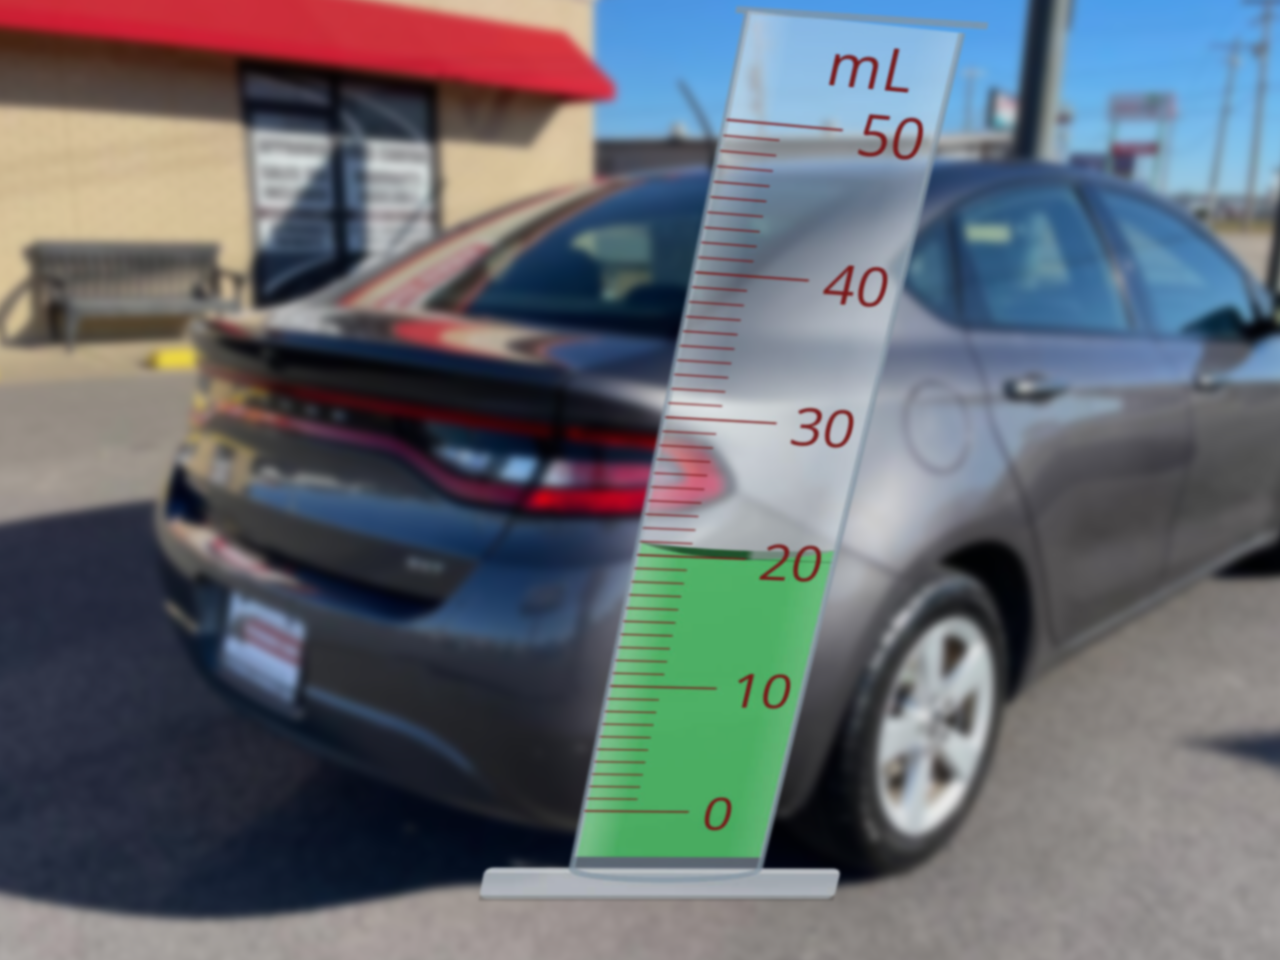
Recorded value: 20 mL
